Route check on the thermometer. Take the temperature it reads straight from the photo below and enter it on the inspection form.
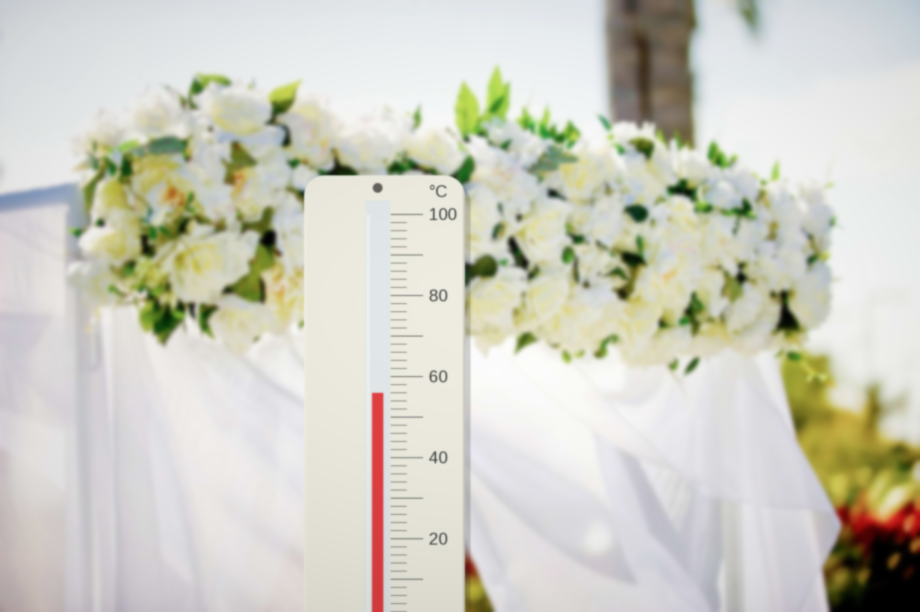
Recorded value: 56 °C
